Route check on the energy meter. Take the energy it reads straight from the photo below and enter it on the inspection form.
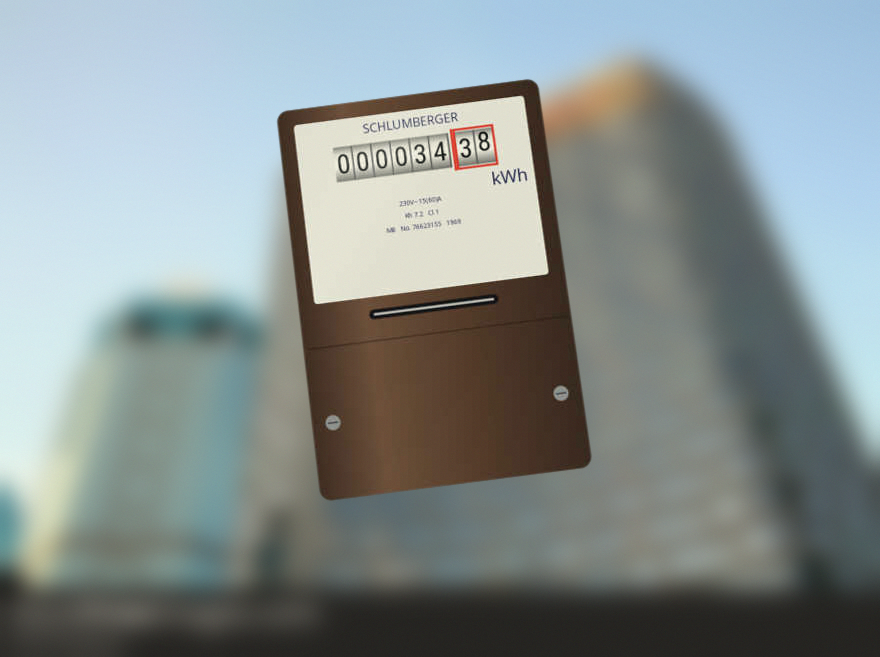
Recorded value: 34.38 kWh
